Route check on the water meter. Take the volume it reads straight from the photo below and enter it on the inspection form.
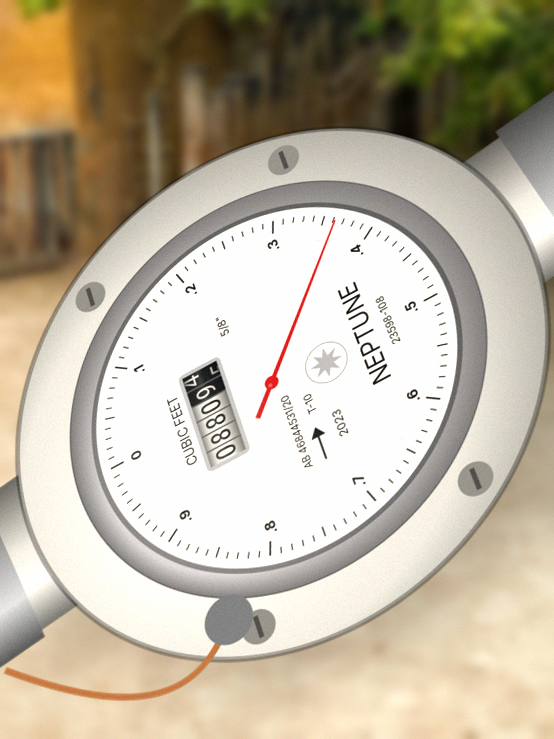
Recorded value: 88094.36 ft³
